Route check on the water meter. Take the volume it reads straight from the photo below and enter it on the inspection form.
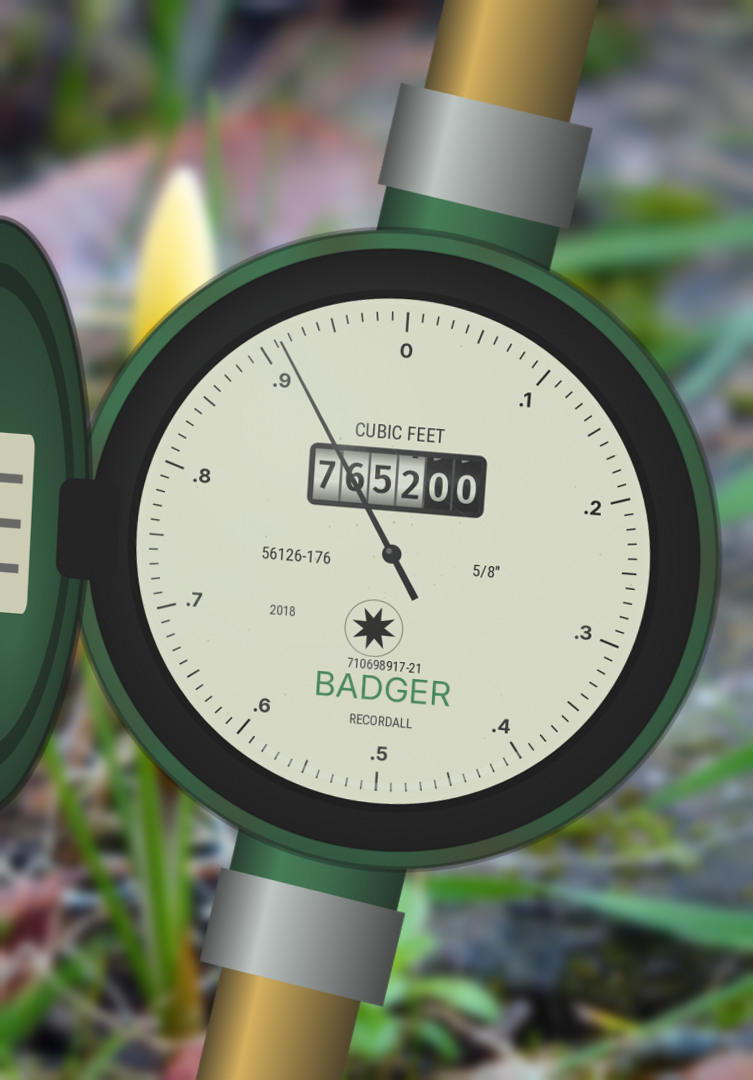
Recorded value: 765199.91 ft³
